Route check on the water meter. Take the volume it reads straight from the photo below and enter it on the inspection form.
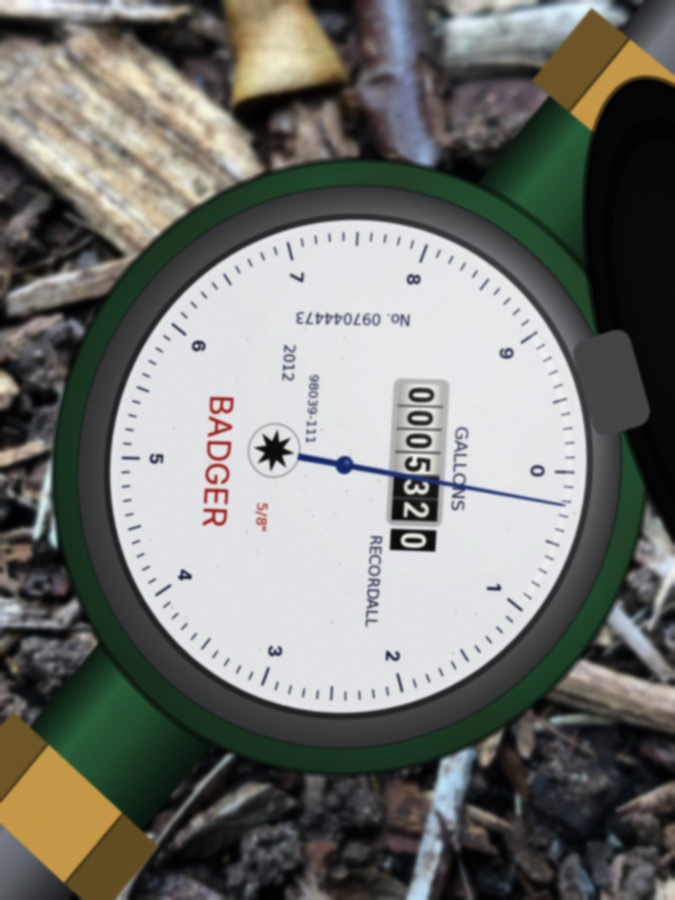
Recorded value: 5320.2 gal
